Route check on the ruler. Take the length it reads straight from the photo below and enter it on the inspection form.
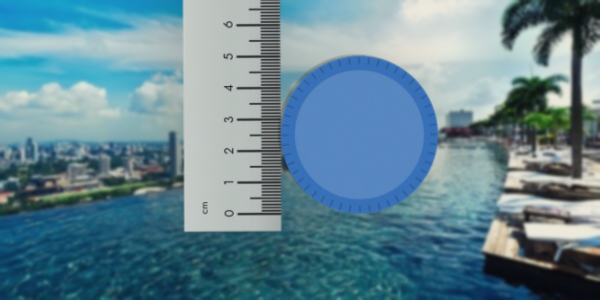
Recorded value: 5 cm
